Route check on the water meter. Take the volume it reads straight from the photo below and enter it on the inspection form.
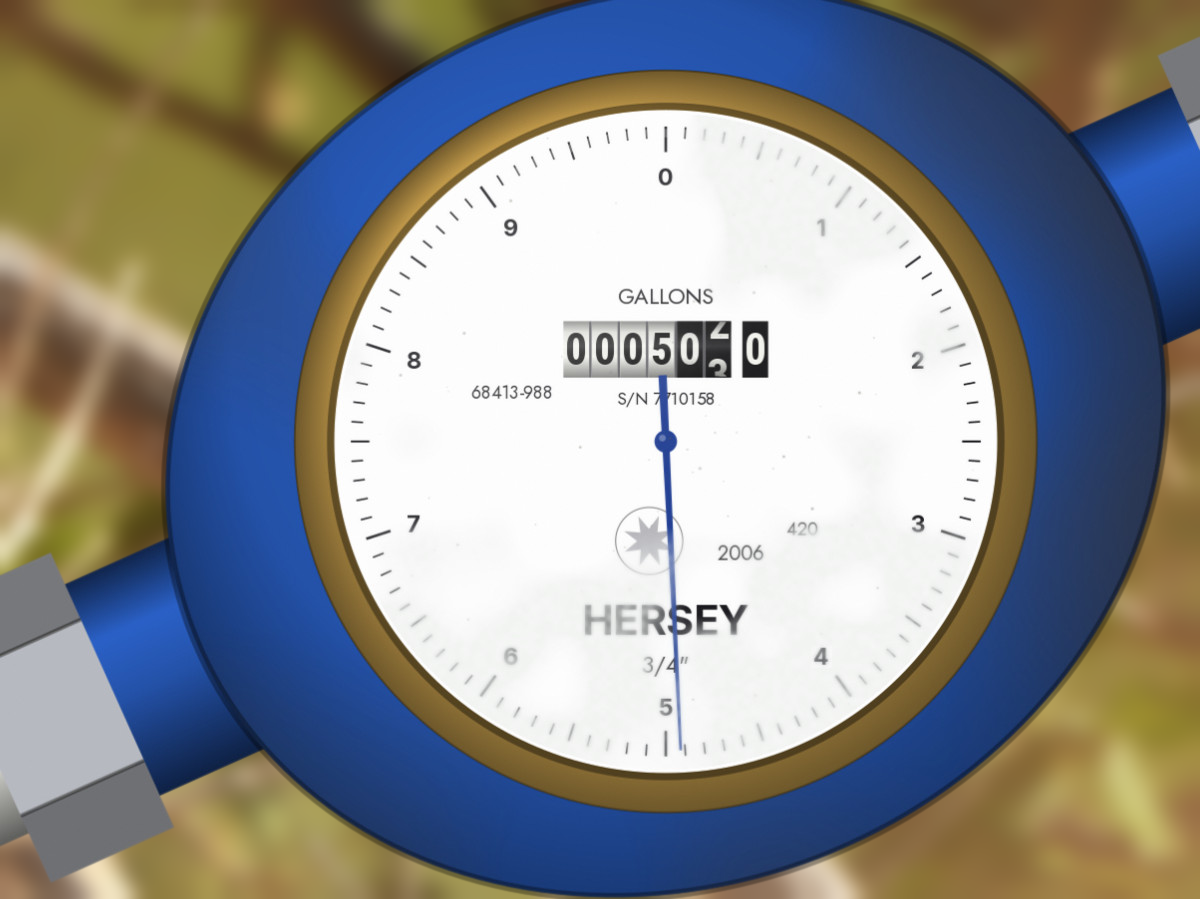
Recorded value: 5024.9 gal
